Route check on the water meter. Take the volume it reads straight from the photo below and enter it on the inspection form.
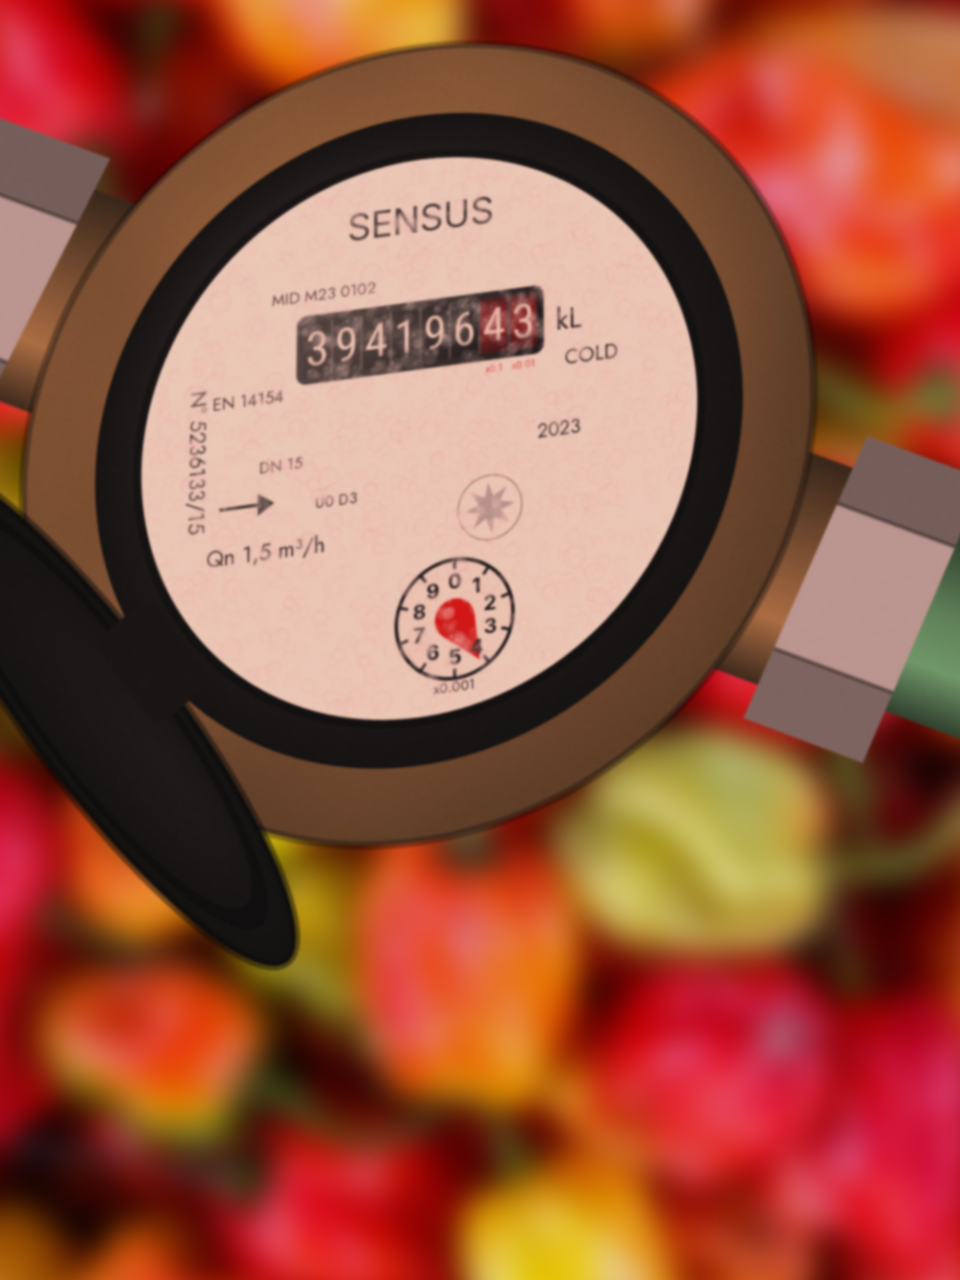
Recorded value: 394196.434 kL
